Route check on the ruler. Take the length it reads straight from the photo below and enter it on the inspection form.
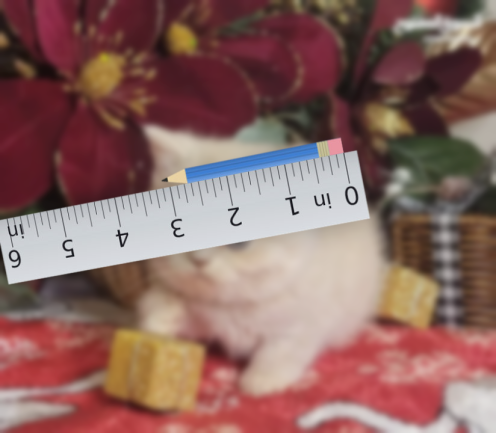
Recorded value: 3.125 in
